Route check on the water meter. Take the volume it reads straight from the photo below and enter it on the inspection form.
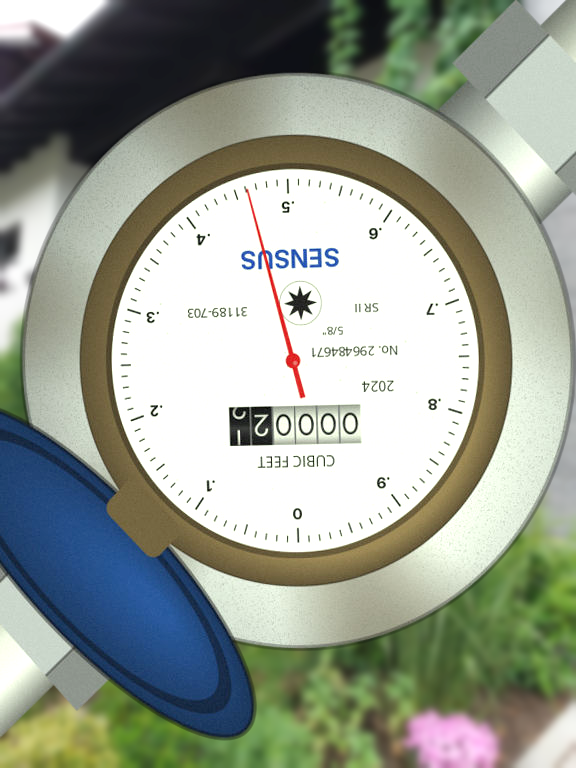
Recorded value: 21.46 ft³
